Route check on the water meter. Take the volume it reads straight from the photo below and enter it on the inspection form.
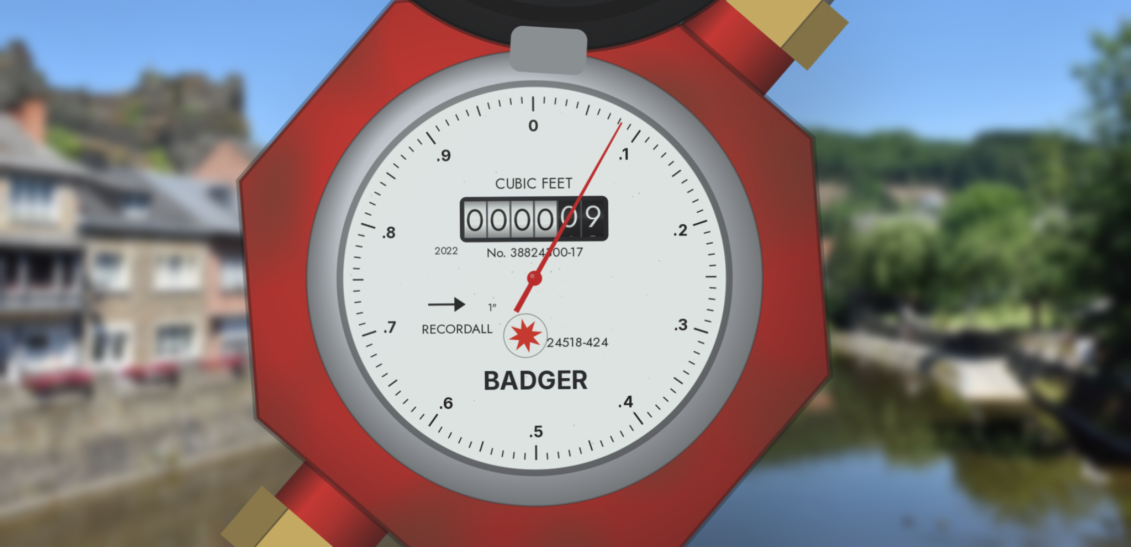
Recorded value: 9.08 ft³
